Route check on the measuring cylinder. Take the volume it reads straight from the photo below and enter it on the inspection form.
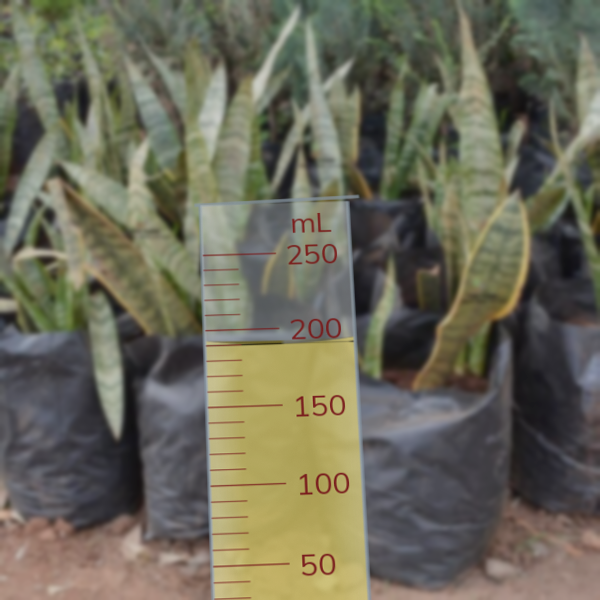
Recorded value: 190 mL
